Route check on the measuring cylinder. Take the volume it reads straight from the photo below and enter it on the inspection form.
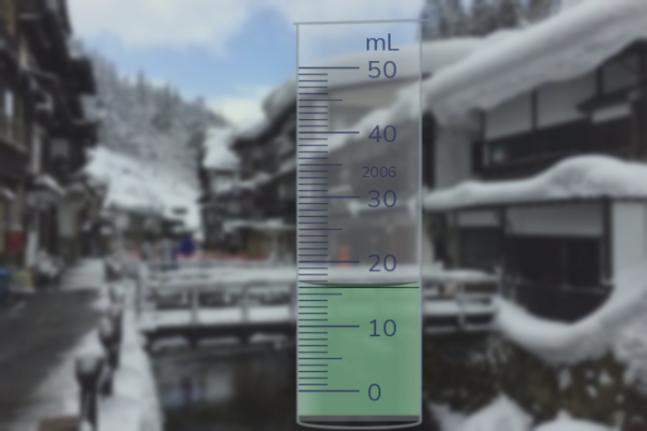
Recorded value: 16 mL
